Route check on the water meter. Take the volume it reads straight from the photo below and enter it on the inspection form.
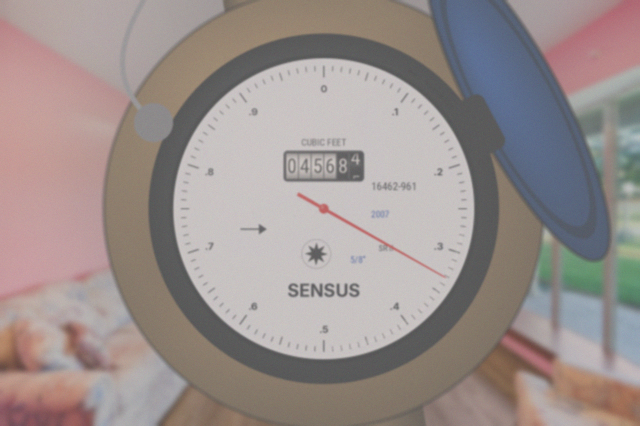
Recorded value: 45684.33 ft³
